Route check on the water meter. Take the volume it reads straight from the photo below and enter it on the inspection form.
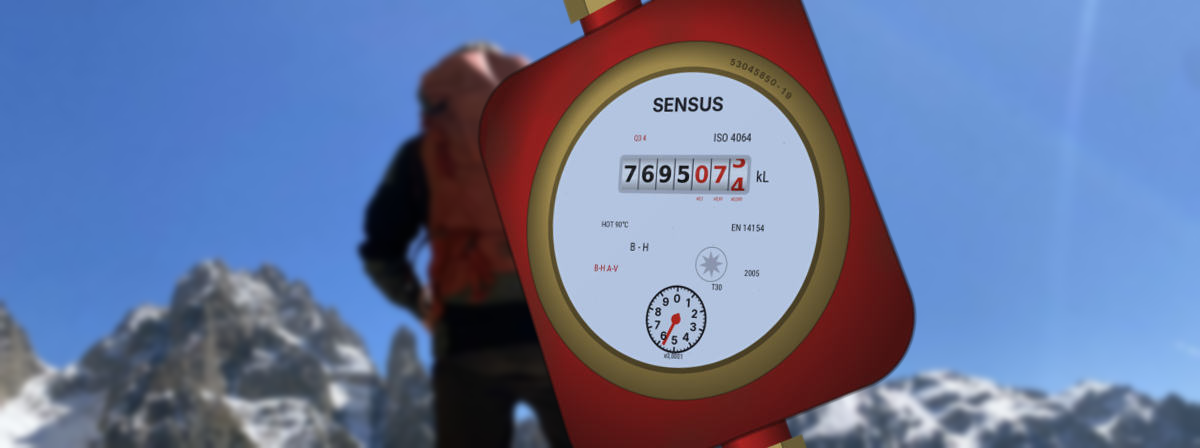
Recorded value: 7695.0735 kL
